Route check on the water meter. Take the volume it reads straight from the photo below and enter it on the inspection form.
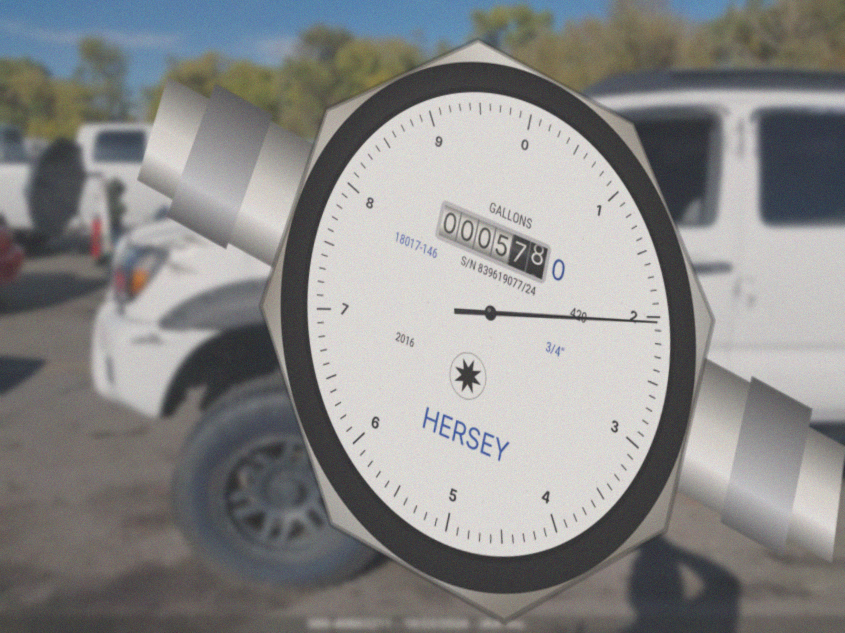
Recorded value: 5782.0 gal
